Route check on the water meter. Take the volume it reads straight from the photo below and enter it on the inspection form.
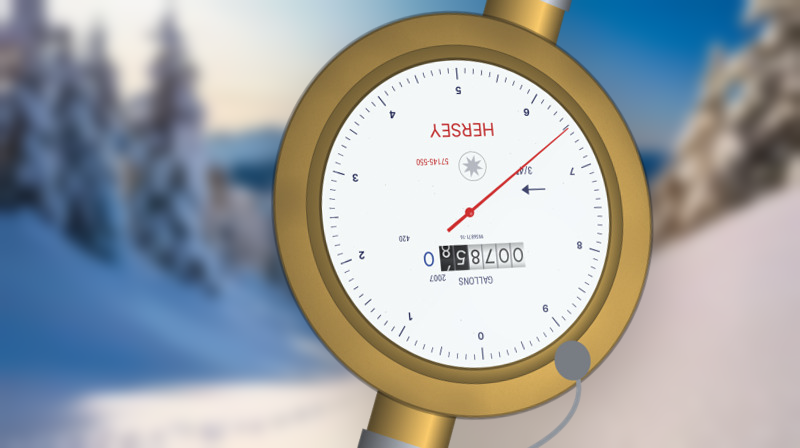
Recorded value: 78576.5 gal
